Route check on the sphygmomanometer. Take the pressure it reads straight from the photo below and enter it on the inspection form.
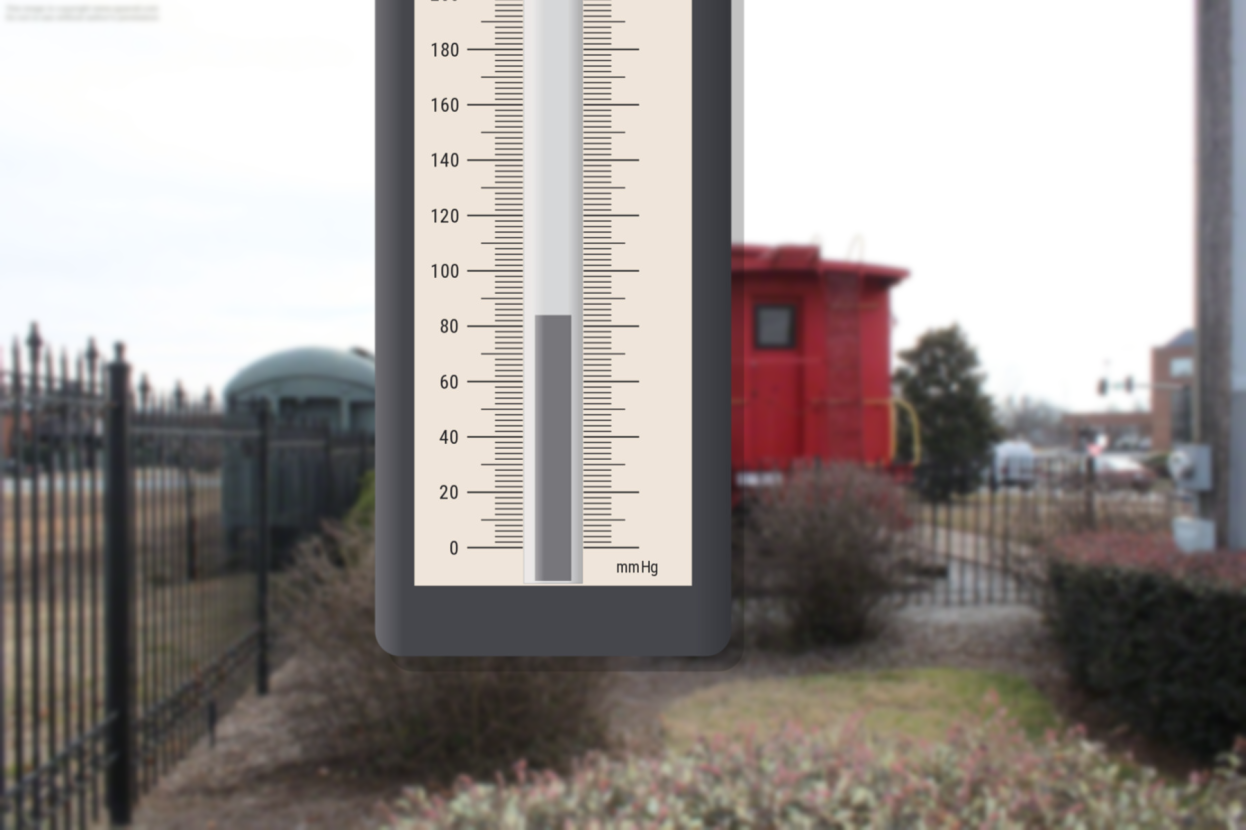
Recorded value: 84 mmHg
